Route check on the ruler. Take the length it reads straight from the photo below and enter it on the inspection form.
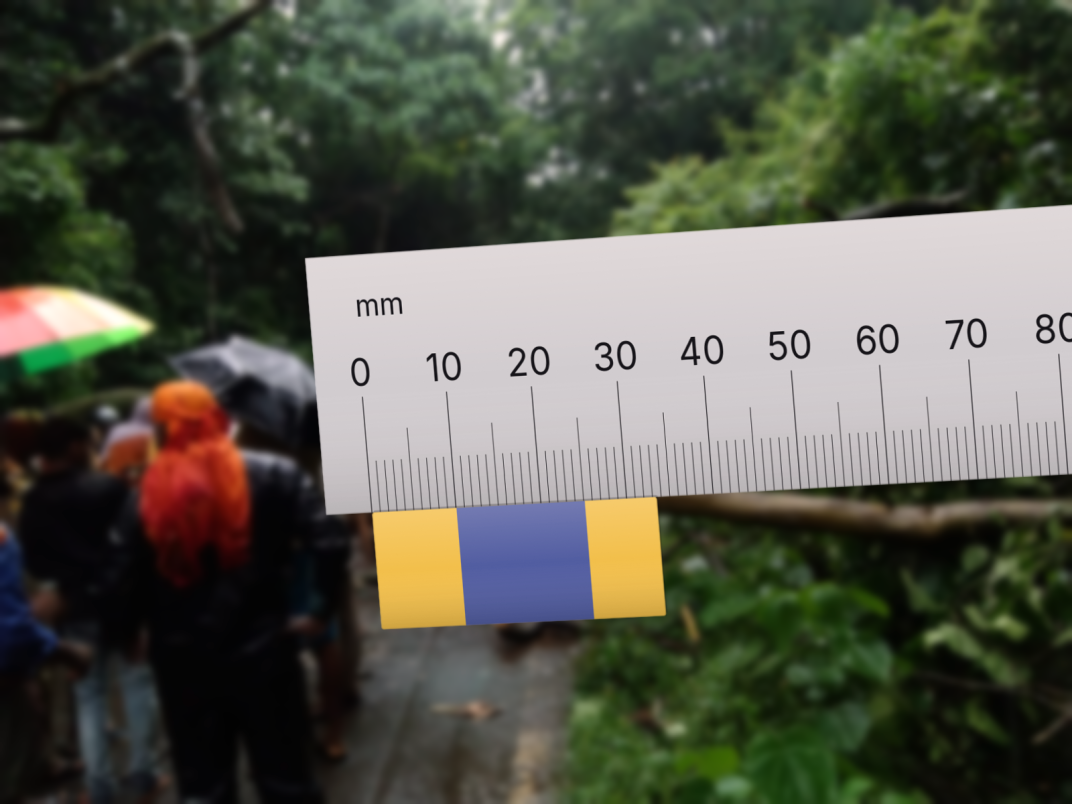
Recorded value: 33.5 mm
